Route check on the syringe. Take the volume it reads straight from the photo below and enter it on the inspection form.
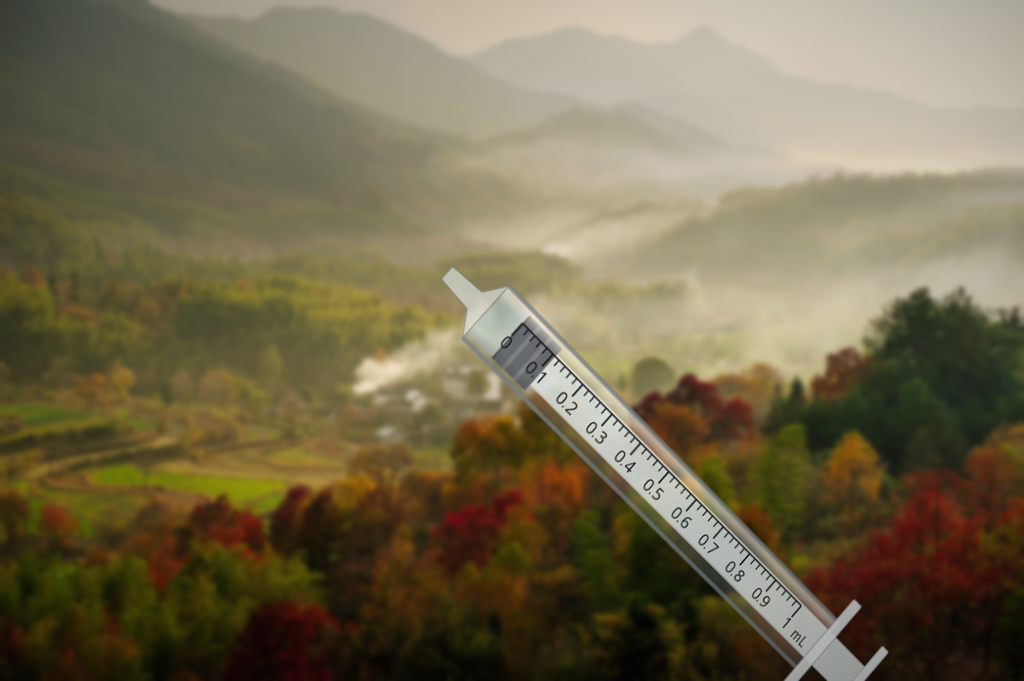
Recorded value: 0 mL
